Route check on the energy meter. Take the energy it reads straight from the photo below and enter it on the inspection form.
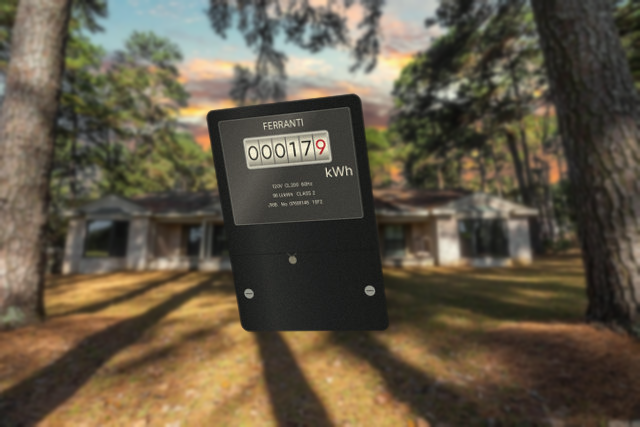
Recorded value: 17.9 kWh
